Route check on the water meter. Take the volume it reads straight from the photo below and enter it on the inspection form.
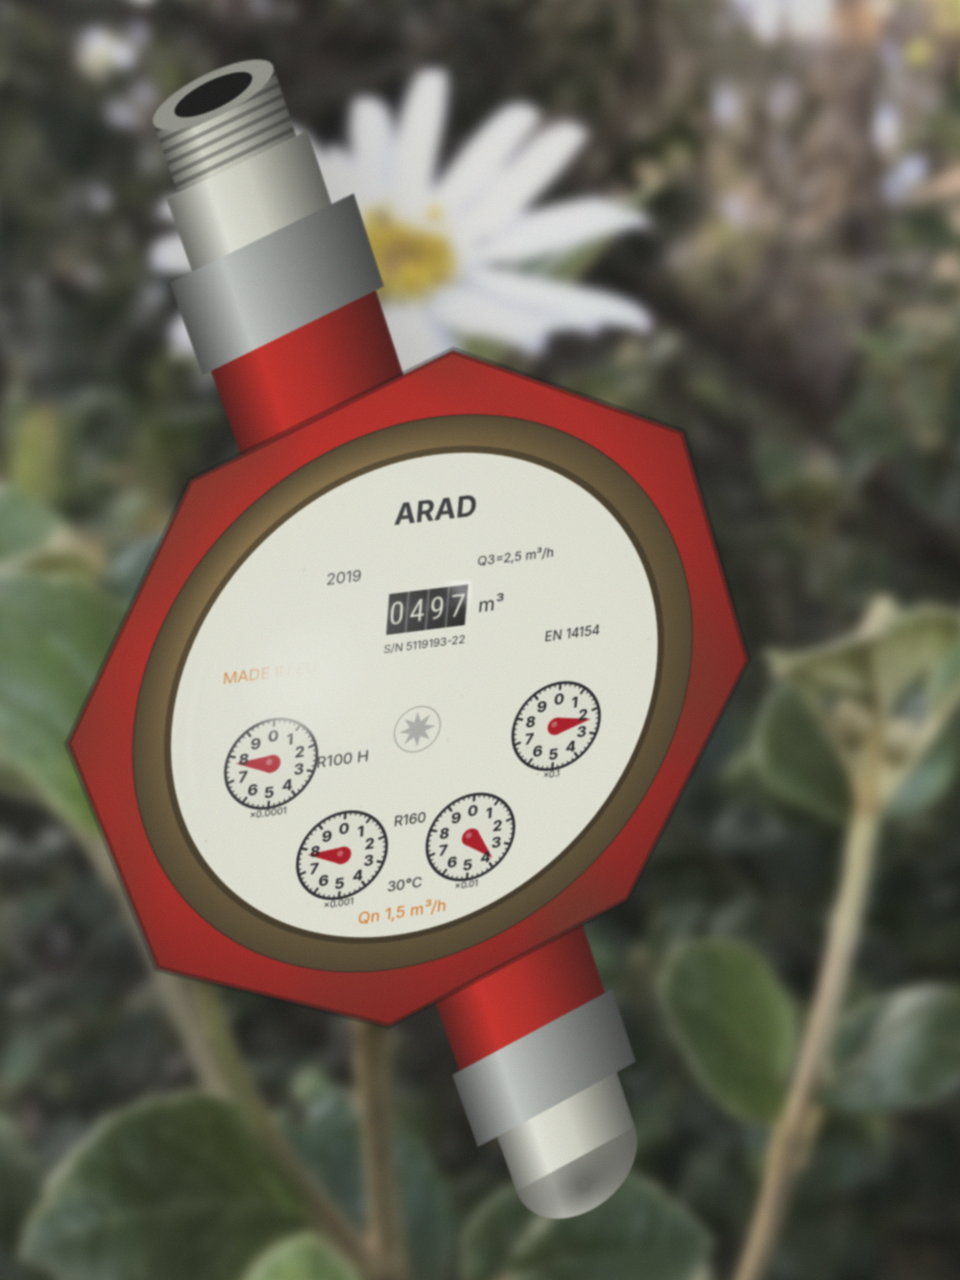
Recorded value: 497.2377 m³
